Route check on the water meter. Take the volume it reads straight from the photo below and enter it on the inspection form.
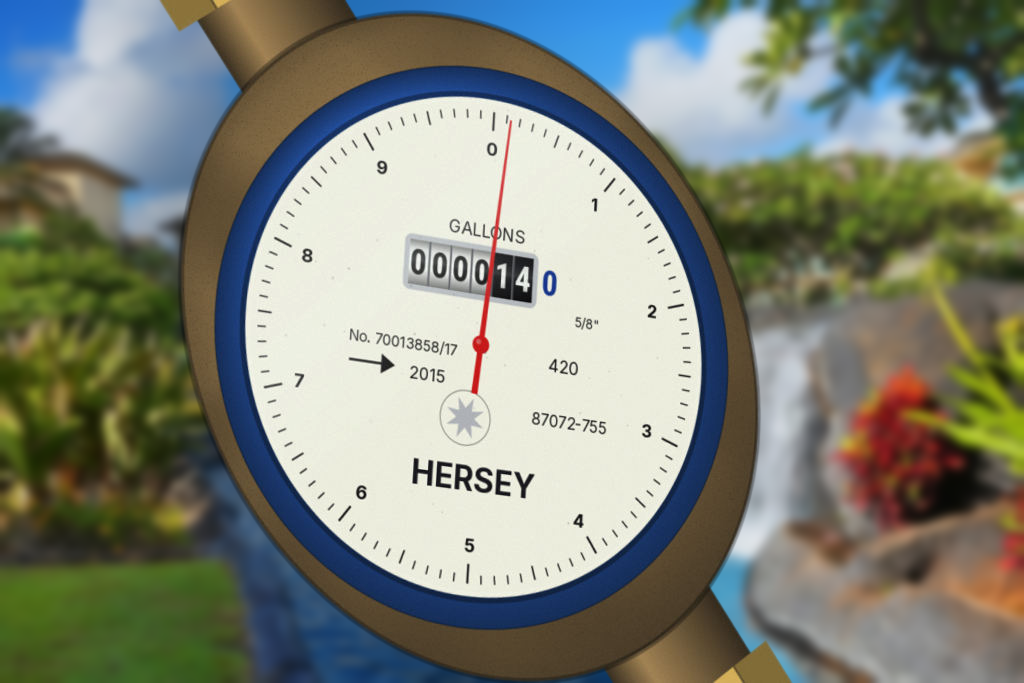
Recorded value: 140.1 gal
